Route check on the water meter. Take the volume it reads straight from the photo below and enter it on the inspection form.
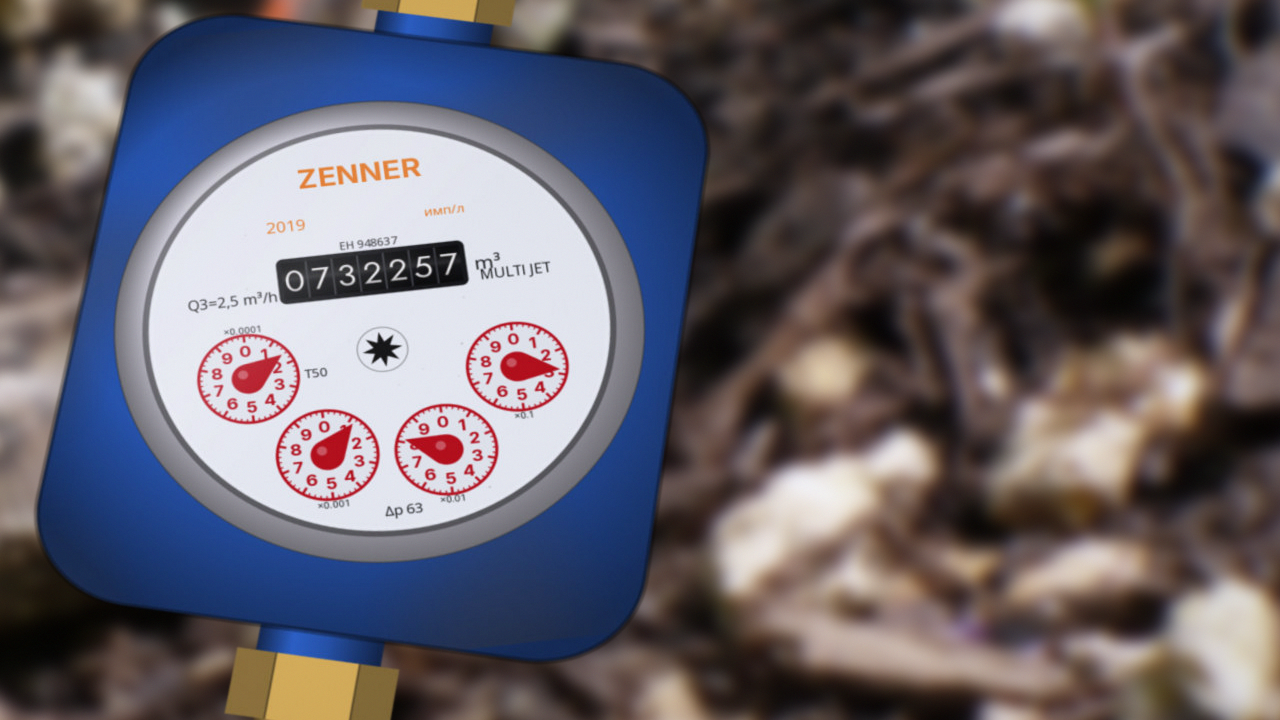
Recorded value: 732257.2811 m³
